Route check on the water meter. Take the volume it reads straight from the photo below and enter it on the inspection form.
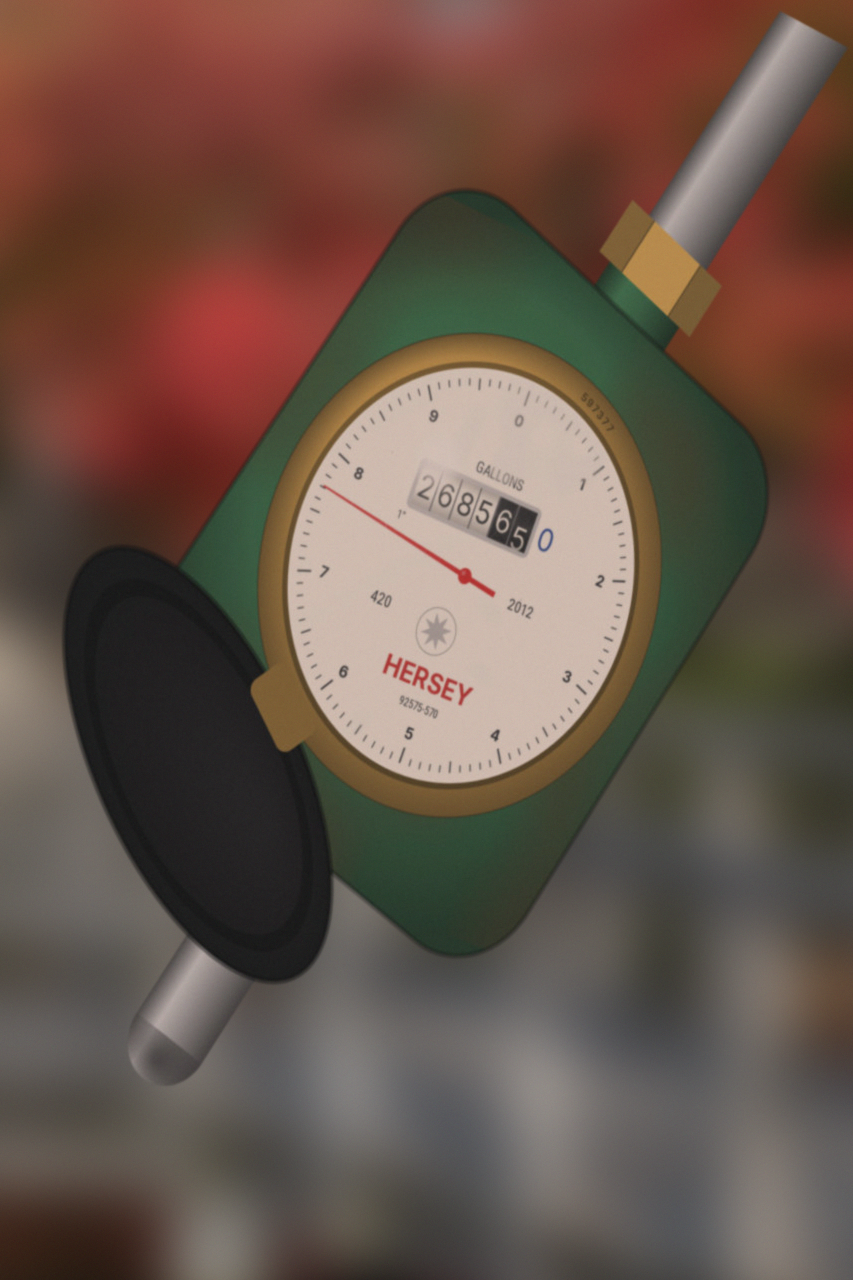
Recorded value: 2685647.7 gal
